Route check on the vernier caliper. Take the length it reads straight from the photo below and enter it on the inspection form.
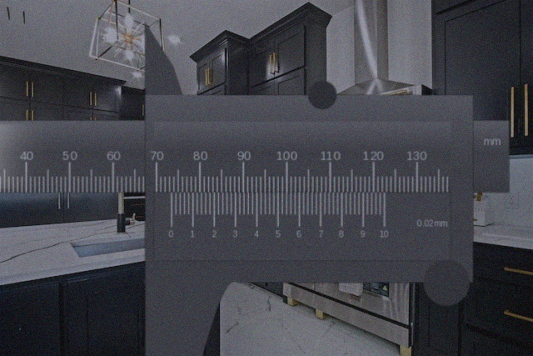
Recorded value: 73.5 mm
